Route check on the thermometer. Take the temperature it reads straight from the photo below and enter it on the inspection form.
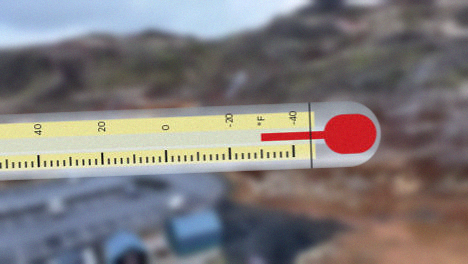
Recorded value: -30 °F
